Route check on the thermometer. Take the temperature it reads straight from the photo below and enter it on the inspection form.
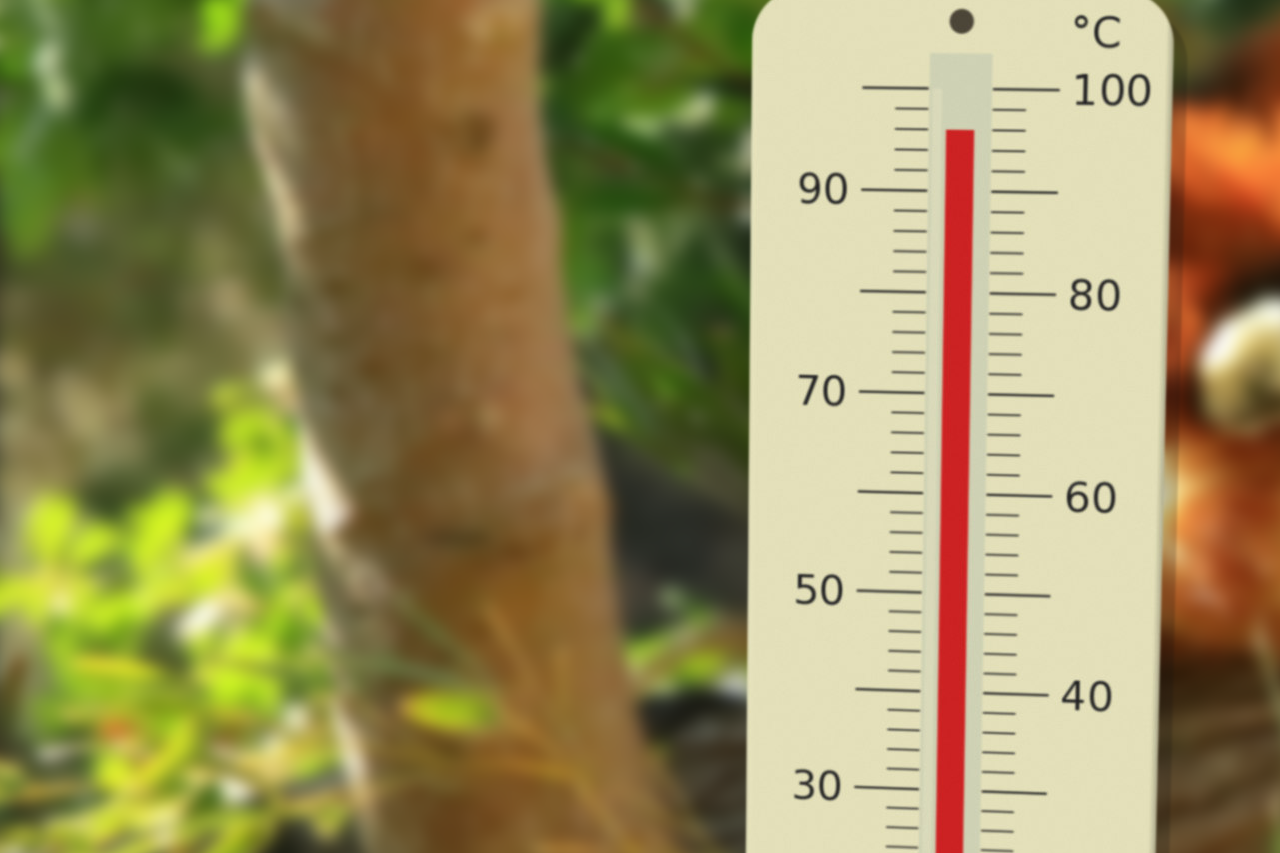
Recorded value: 96 °C
